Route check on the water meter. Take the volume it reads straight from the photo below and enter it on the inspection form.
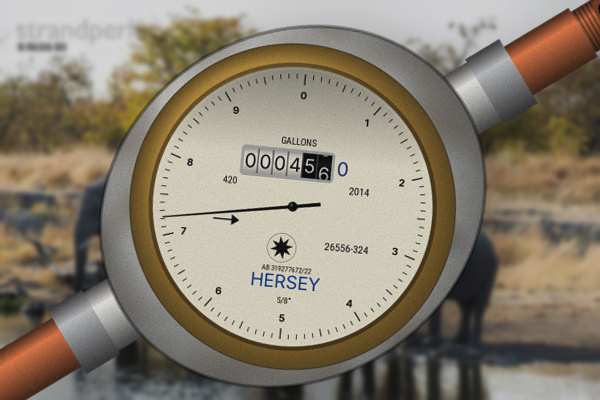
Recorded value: 4557.2 gal
